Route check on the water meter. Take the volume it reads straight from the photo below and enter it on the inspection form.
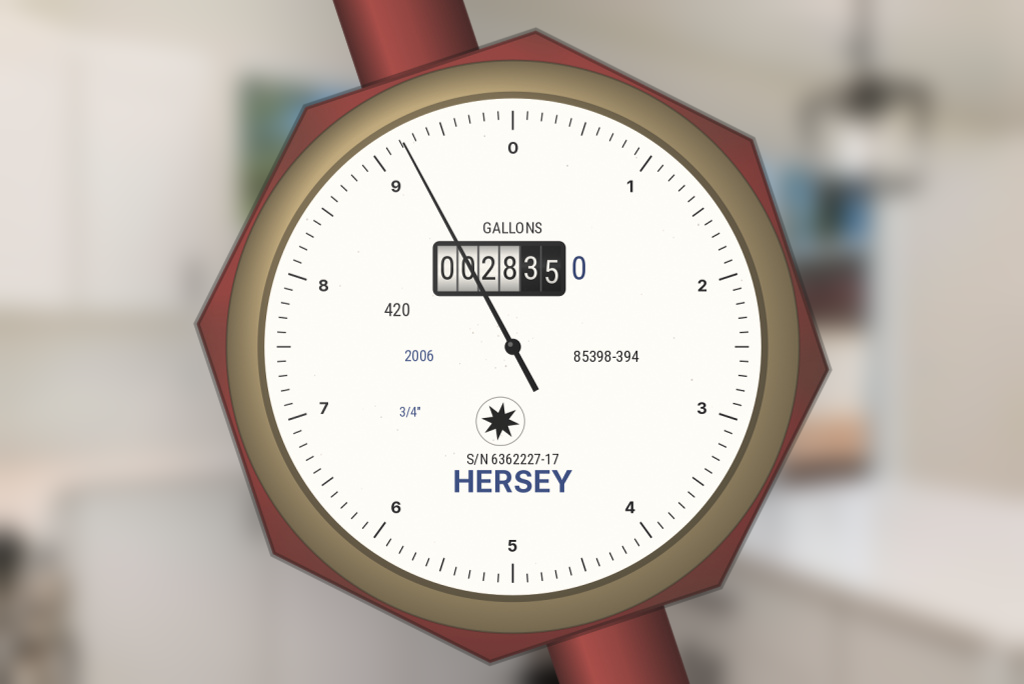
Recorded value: 28349.2 gal
